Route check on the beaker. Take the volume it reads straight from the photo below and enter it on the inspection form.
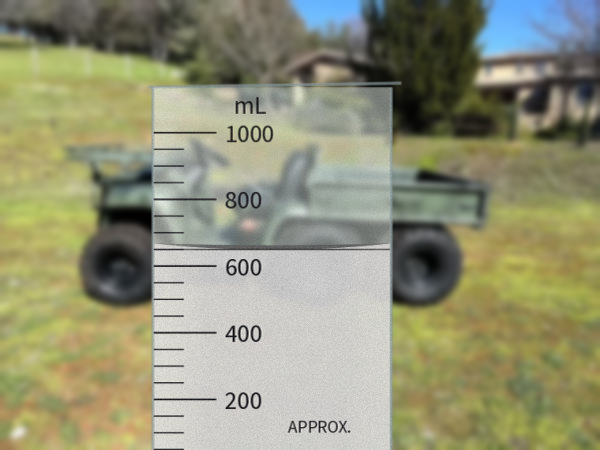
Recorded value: 650 mL
